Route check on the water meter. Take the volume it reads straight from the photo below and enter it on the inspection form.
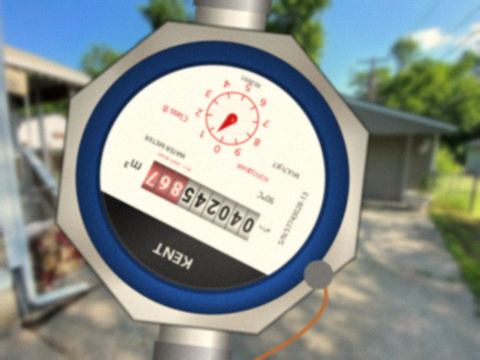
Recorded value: 40245.8670 m³
